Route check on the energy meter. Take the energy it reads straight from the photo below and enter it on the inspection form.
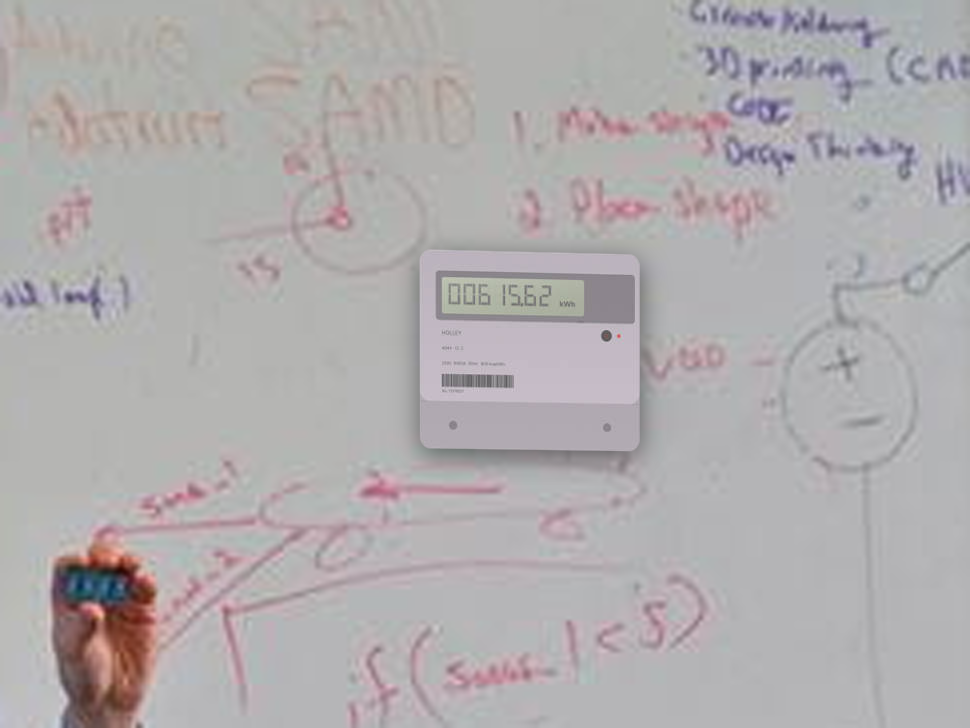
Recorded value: 615.62 kWh
